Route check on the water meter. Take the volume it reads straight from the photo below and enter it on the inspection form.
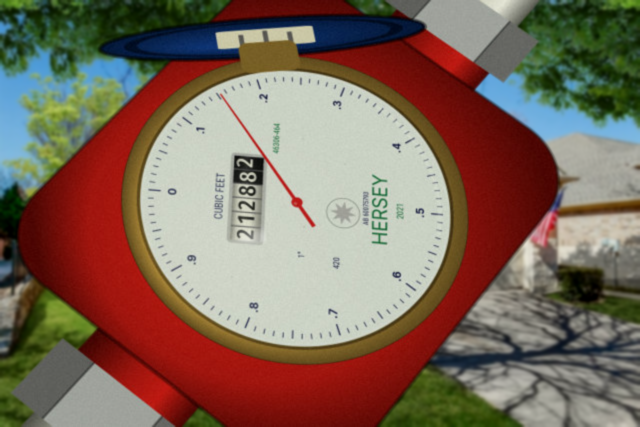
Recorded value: 212882.15 ft³
